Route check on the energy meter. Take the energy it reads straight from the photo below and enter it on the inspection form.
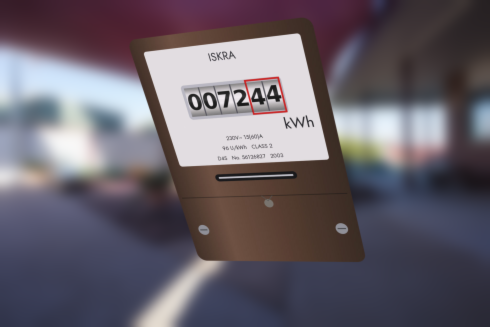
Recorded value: 72.44 kWh
